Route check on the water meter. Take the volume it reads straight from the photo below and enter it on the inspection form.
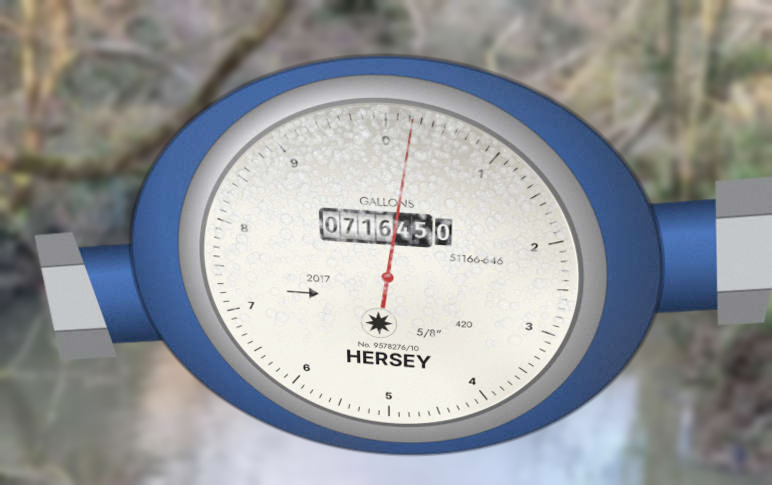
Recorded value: 716450.2 gal
